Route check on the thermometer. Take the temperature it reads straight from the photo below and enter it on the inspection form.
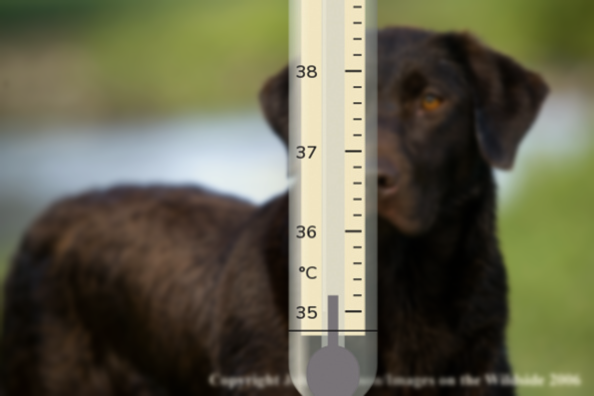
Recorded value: 35.2 °C
